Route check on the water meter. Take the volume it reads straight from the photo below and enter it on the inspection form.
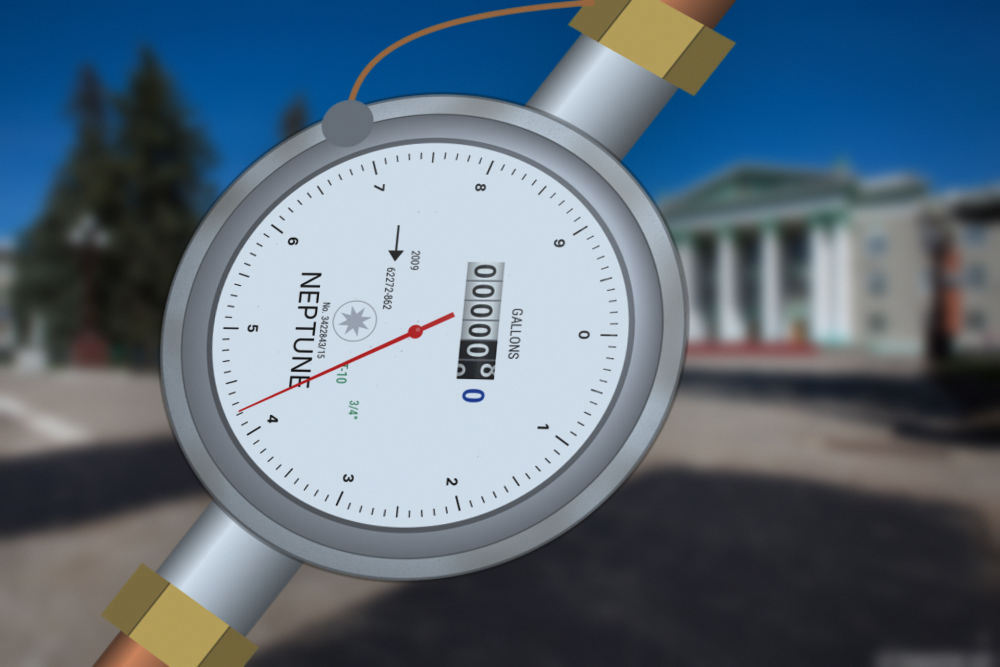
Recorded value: 84.2 gal
